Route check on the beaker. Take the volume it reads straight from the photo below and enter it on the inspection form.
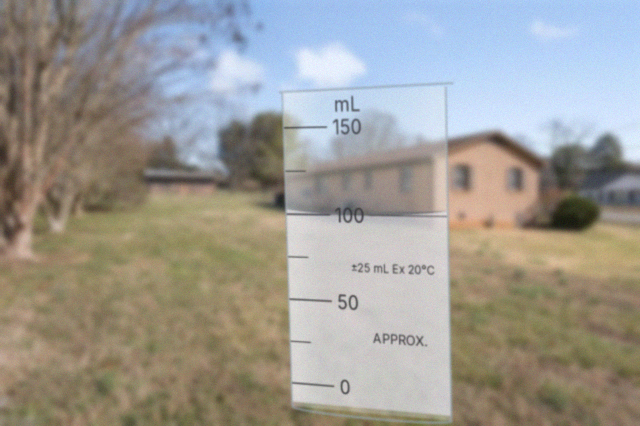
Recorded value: 100 mL
